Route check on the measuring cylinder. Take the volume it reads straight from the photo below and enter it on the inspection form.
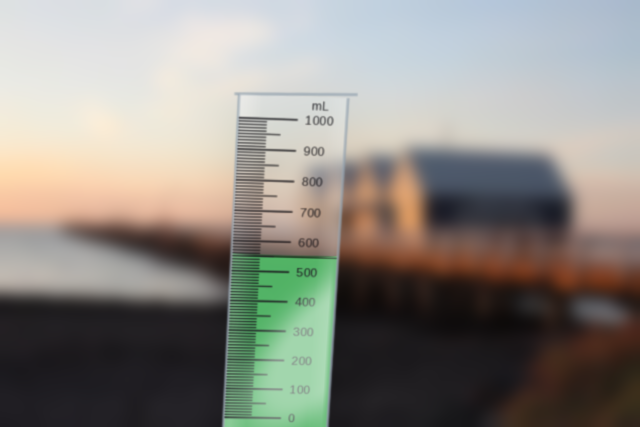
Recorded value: 550 mL
